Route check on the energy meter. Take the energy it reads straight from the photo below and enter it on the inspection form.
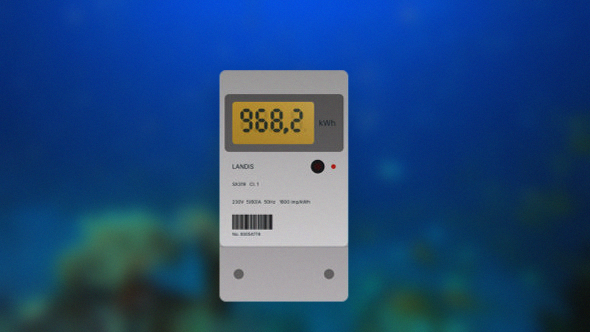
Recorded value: 968.2 kWh
